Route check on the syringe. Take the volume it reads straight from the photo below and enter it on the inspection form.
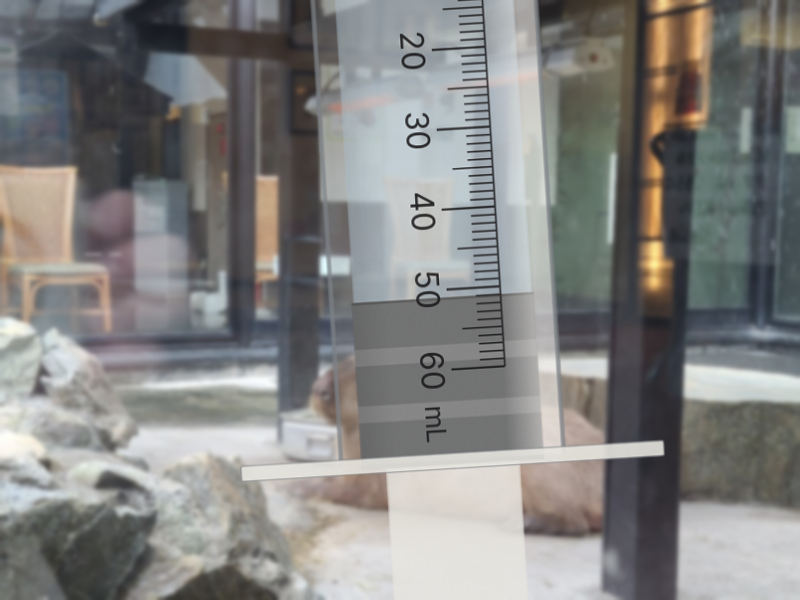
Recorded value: 51 mL
